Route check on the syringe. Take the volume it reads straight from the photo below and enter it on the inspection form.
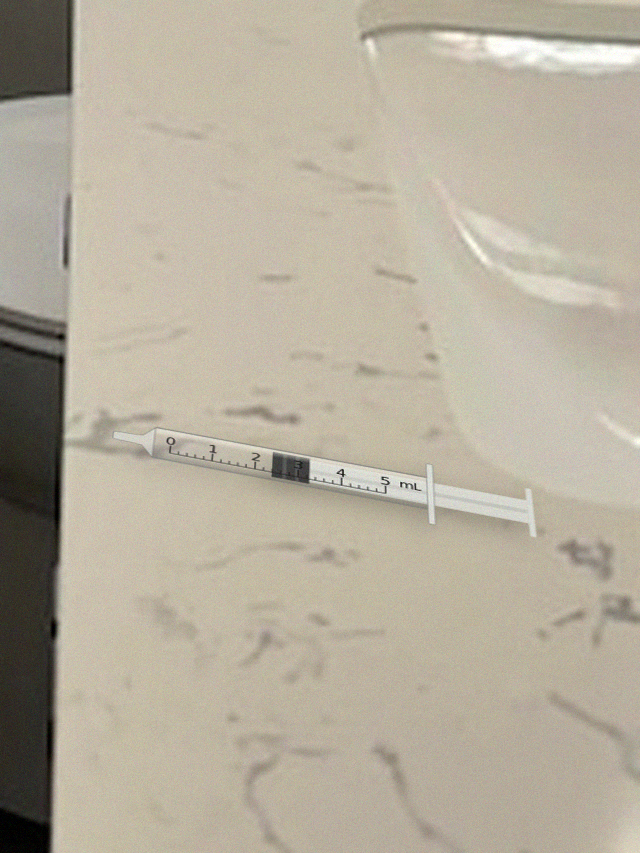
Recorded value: 2.4 mL
